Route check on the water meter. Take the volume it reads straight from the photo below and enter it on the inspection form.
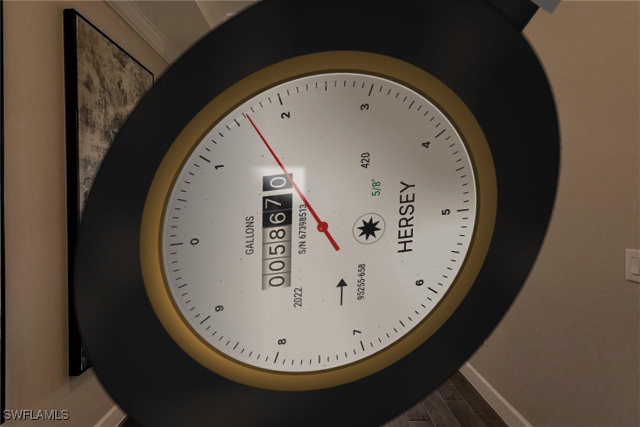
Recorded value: 58671.6 gal
